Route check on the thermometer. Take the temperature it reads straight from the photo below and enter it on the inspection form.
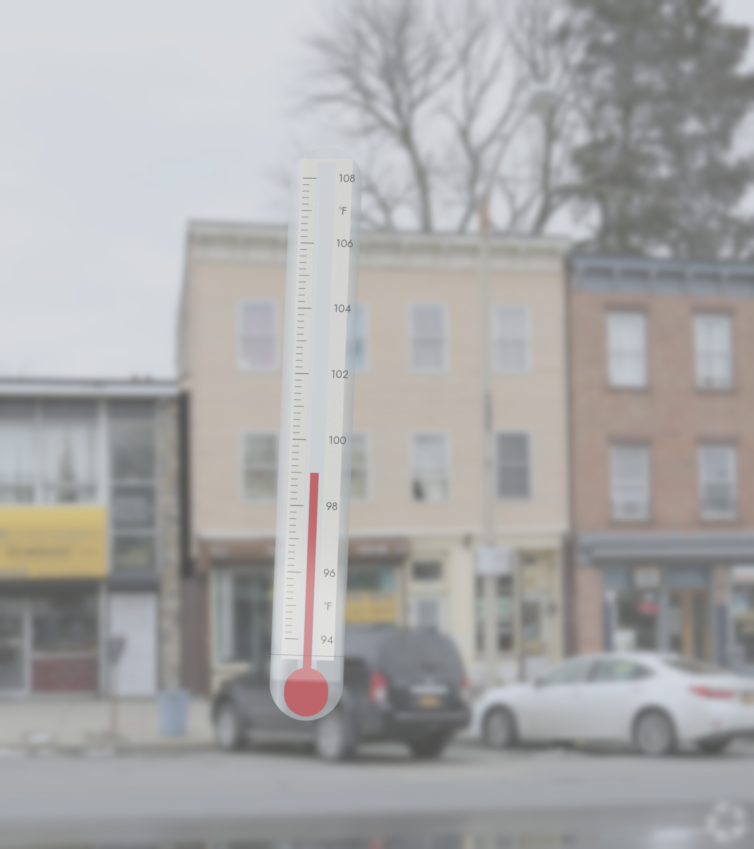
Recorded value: 99 °F
